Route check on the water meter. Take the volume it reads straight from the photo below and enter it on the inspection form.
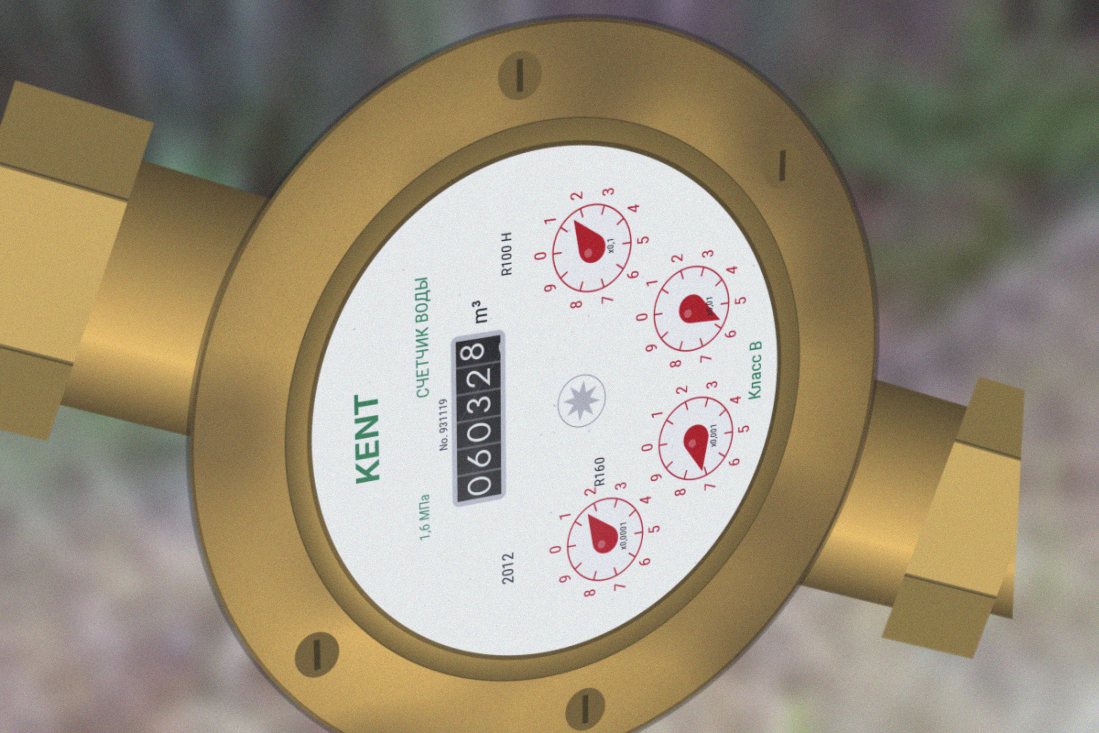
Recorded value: 60328.1571 m³
